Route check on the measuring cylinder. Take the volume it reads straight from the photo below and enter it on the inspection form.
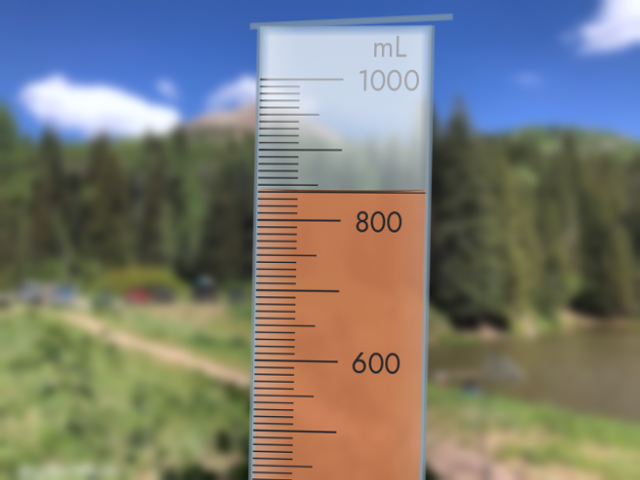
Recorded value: 840 mL
